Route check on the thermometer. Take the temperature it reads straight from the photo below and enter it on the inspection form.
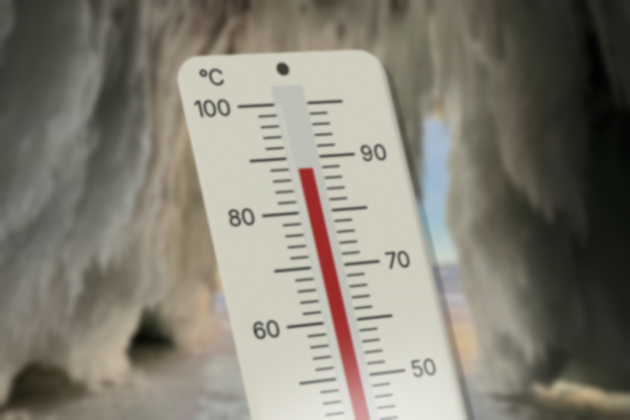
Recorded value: 88 °C
